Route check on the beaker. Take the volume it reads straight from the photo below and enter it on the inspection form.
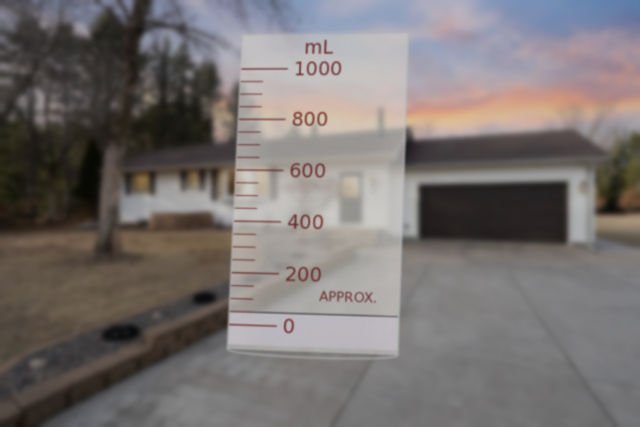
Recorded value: 50 mL
